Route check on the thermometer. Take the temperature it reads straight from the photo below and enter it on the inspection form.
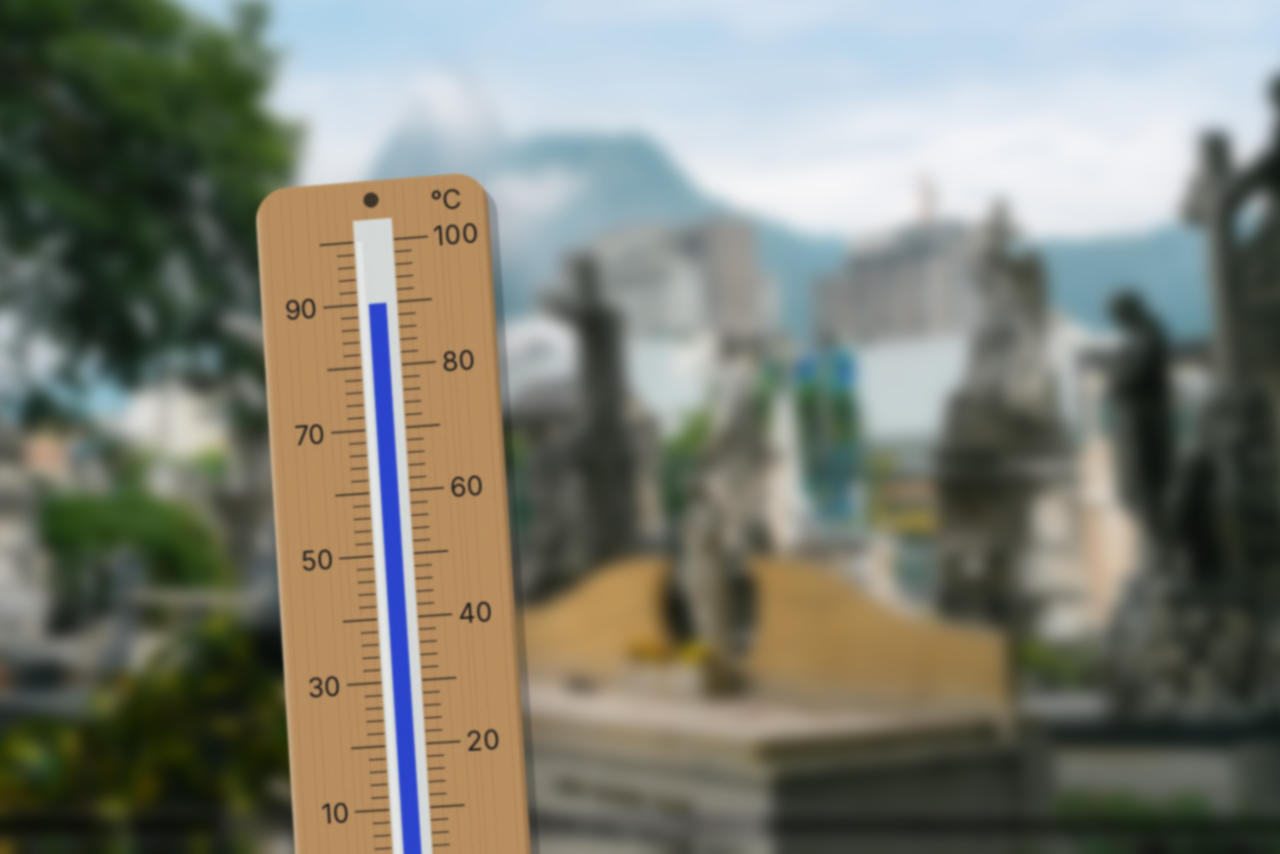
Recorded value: 90 °C
